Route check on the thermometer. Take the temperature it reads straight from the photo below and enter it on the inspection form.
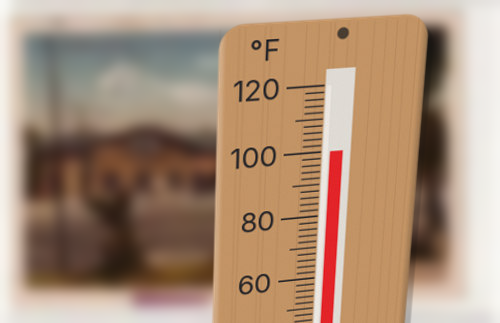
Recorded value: 100 °F
